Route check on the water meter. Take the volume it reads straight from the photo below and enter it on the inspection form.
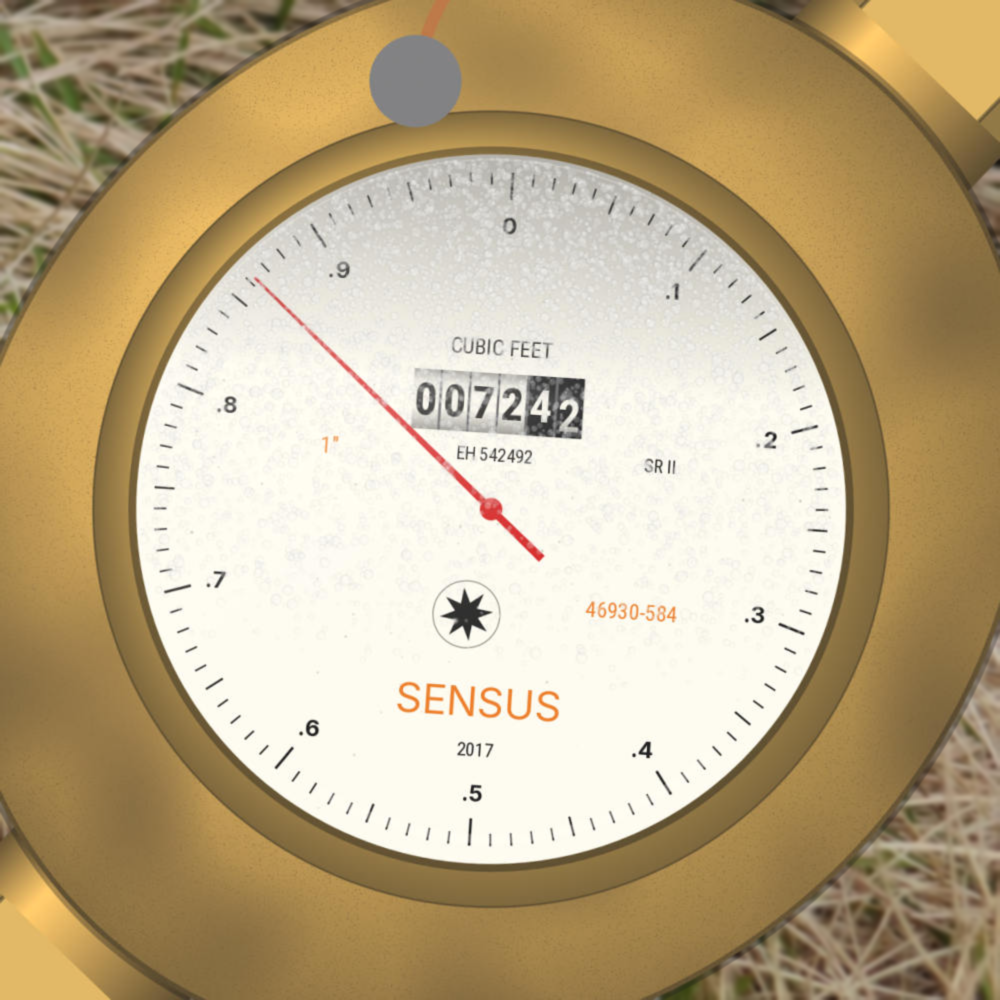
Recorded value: 7241.86 ft³
